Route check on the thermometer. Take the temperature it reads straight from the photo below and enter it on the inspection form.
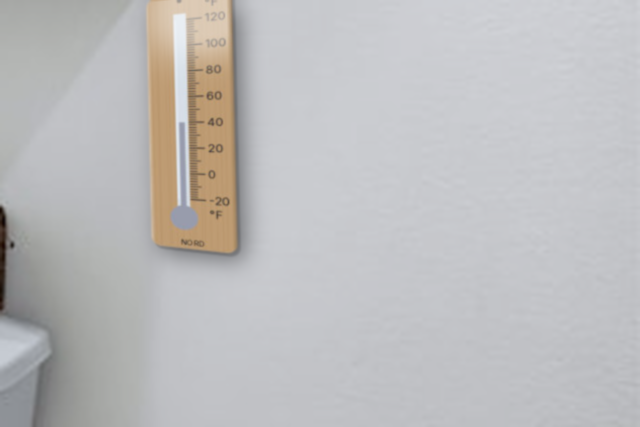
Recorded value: 40 °F
